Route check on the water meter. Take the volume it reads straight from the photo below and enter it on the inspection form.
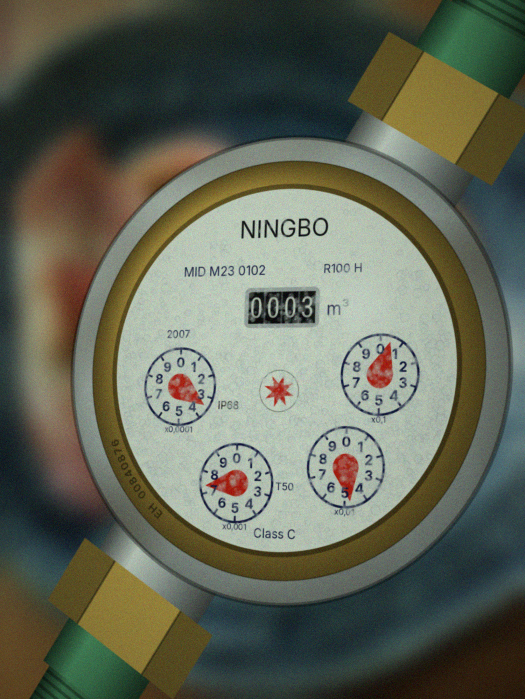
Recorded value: 3.0473 m³
